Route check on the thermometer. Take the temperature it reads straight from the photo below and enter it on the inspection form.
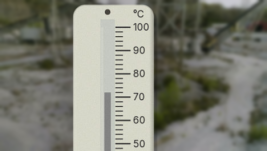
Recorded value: 72 °C
